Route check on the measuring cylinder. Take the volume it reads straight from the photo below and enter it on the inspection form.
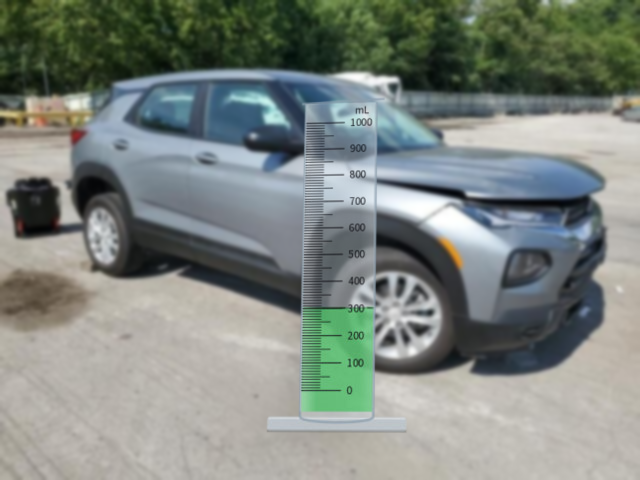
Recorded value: 300 mL
